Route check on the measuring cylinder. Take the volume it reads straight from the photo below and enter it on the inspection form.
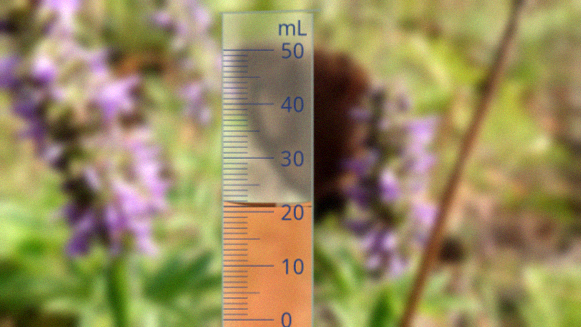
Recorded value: 21 mL
